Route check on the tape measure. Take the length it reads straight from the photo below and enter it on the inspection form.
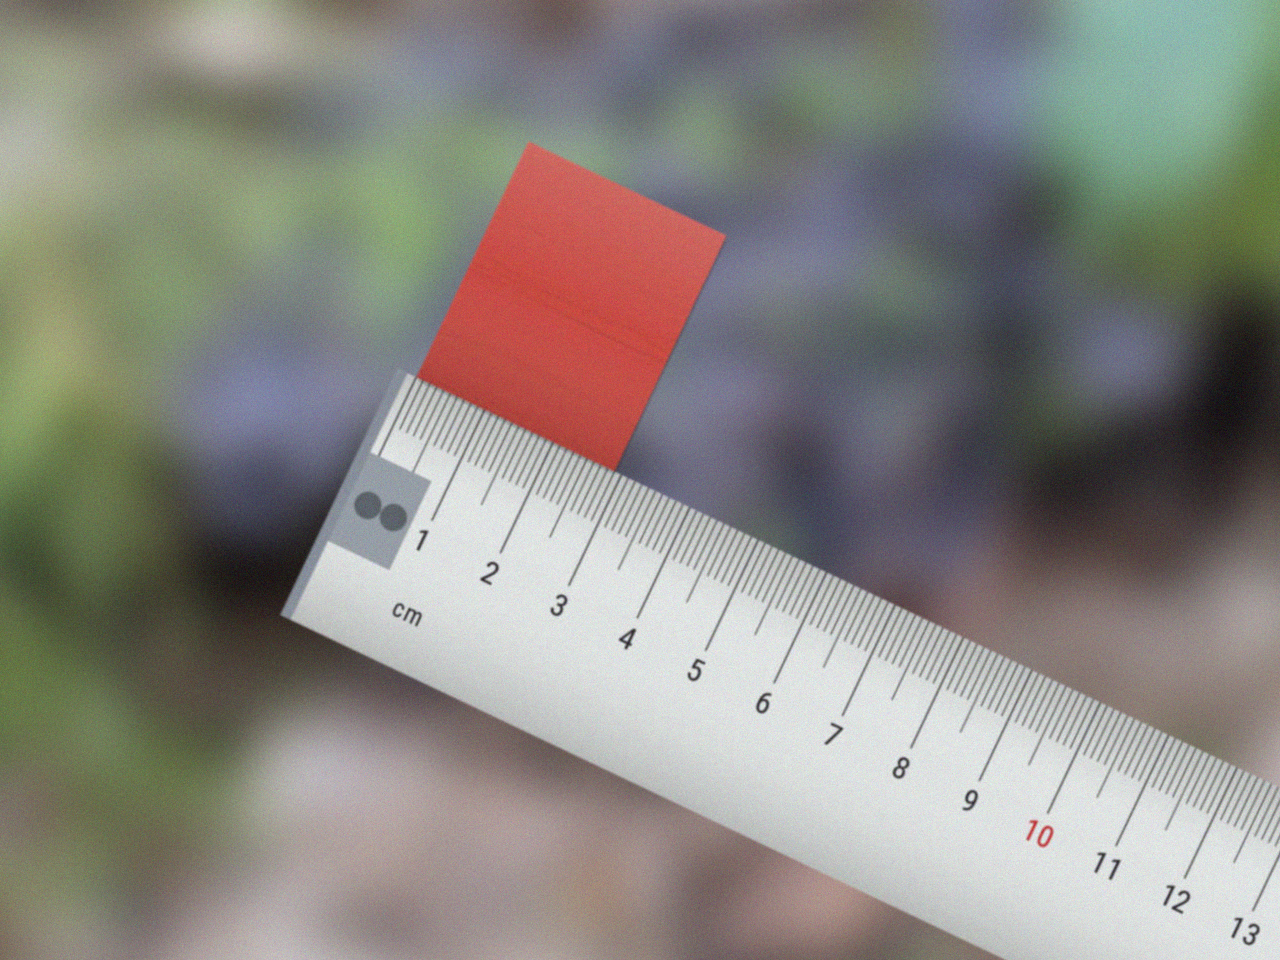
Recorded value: 2.9 cm
